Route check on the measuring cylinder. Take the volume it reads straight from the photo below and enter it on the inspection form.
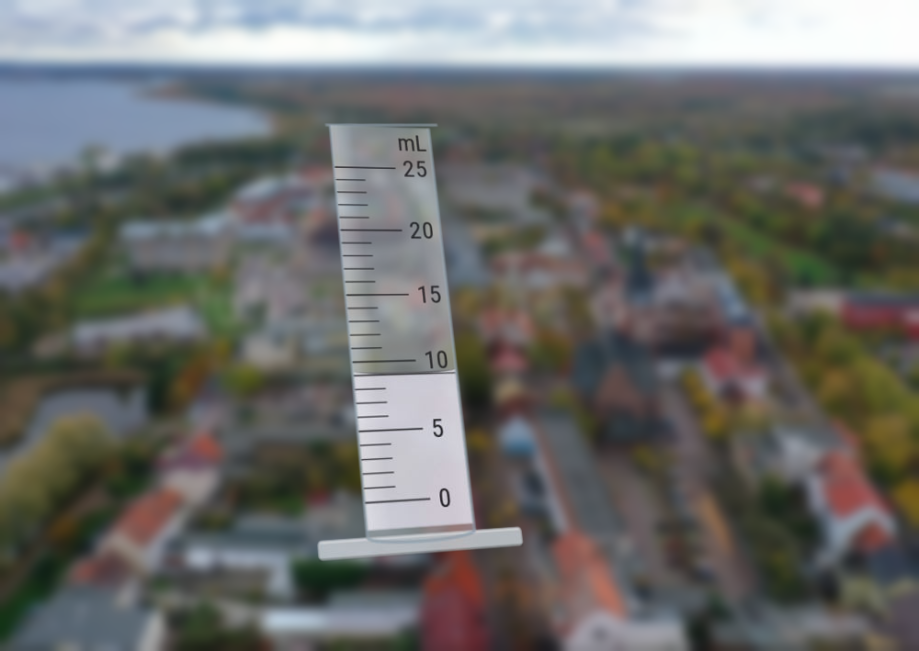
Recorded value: 9 mL
